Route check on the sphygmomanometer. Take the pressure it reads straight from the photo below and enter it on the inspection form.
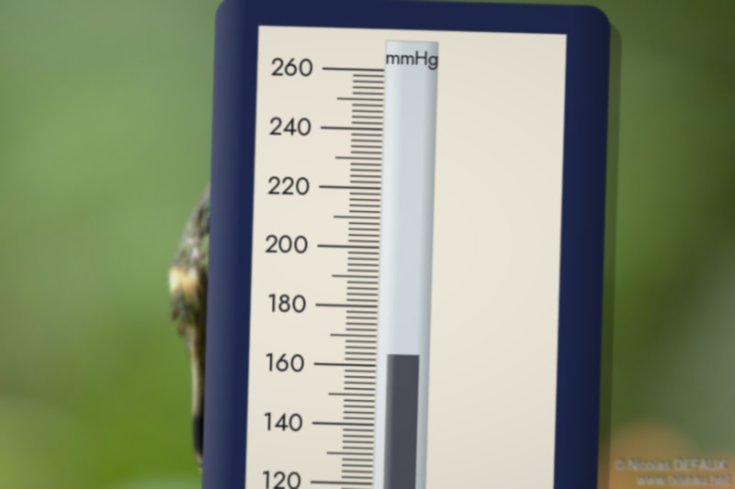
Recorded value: 164 mmHg
